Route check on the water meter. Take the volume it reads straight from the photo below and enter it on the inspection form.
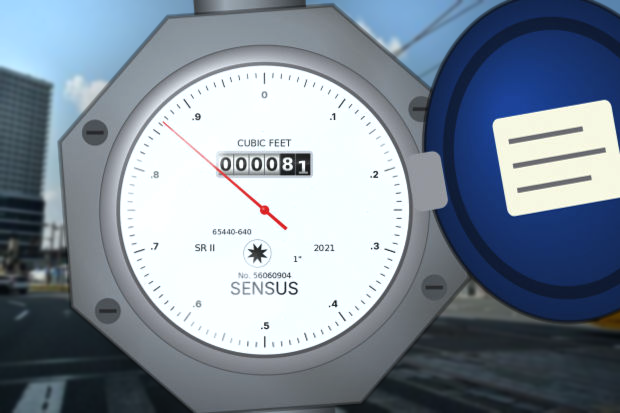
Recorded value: 80.86 ft³
